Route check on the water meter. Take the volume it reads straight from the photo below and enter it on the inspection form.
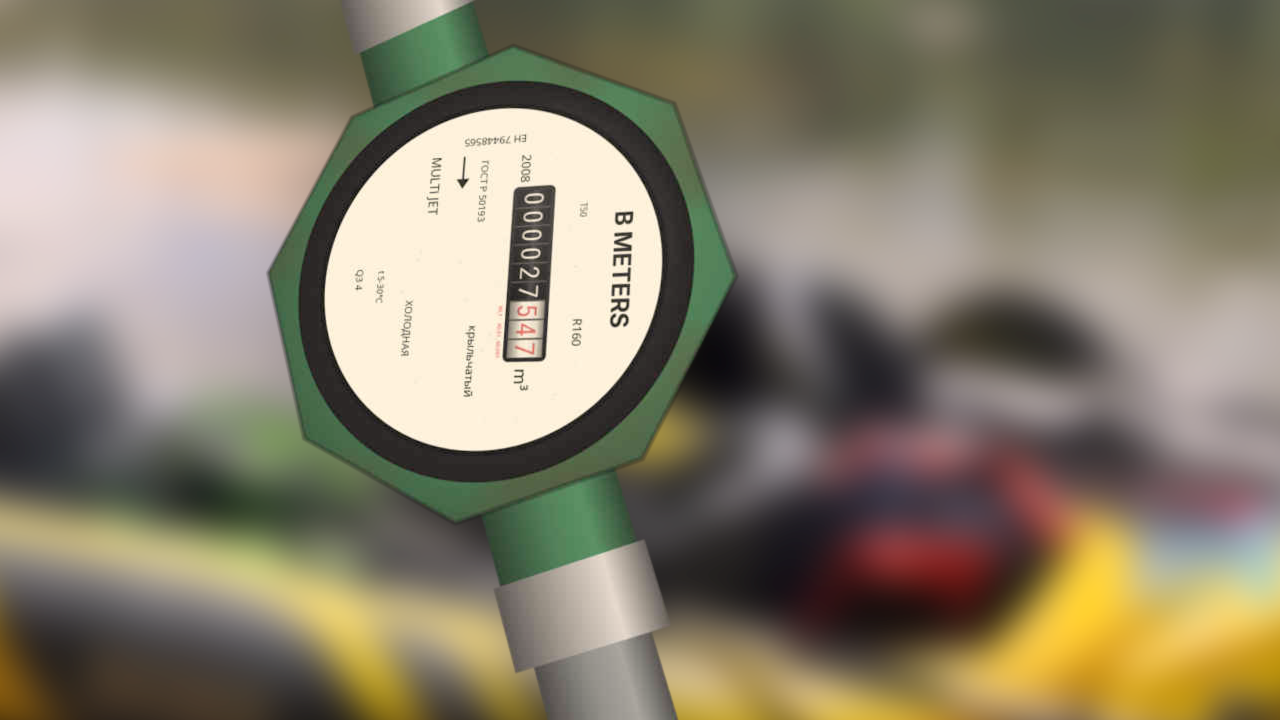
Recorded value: 27.547 m³
